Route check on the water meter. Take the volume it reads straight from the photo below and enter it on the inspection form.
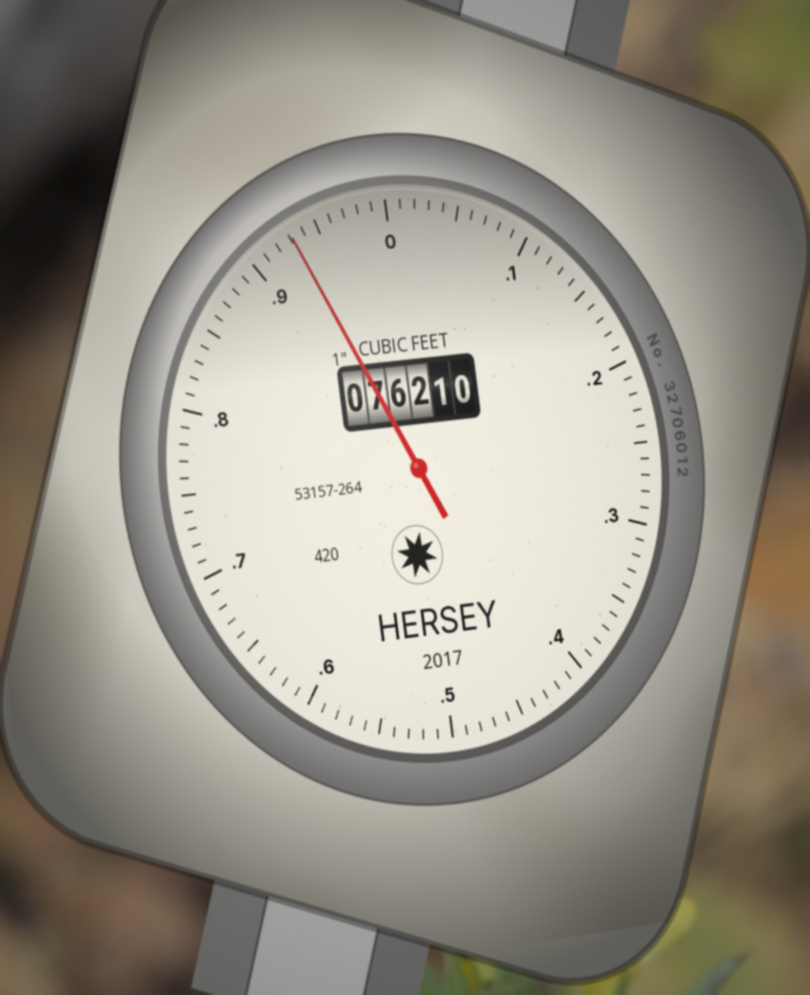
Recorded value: 76209.93 ft³
